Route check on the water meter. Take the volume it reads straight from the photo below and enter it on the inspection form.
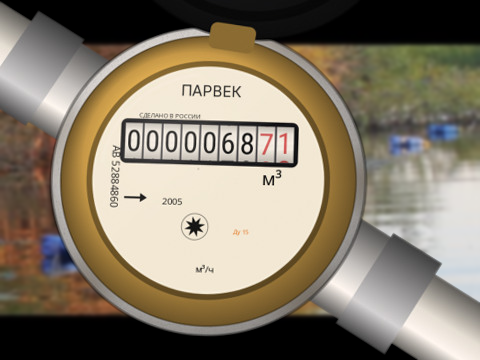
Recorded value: 68.71 m³
